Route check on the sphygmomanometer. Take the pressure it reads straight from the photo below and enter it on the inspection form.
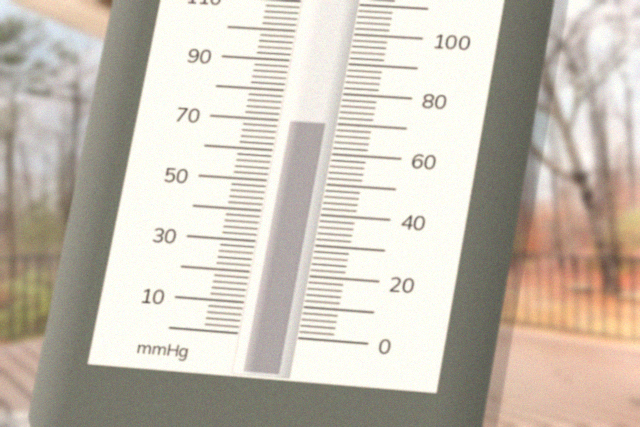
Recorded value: 70 mmHg
